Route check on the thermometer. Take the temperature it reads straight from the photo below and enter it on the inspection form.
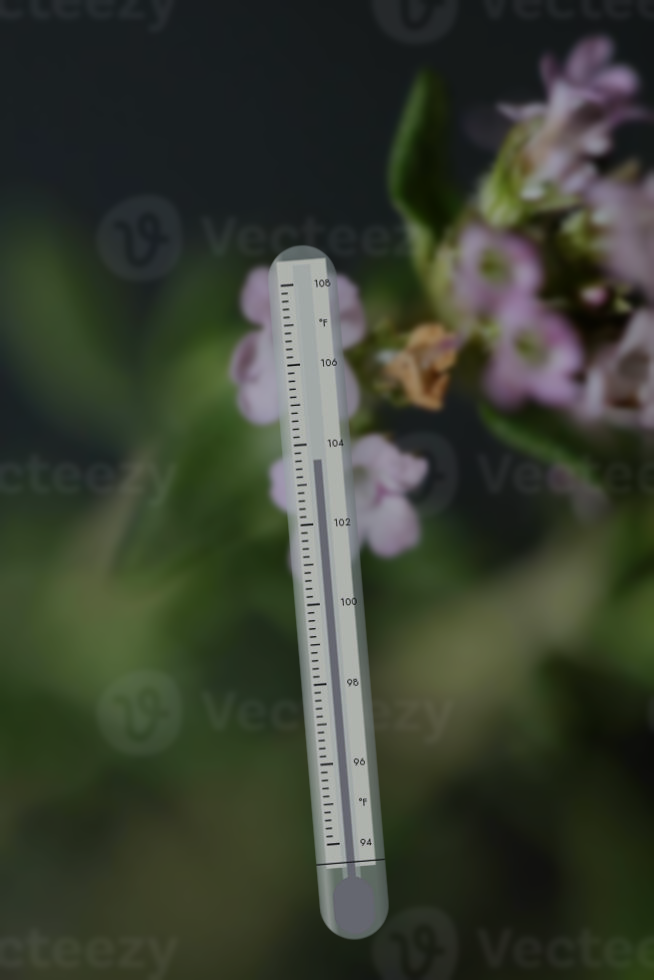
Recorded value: 103.6 °F
